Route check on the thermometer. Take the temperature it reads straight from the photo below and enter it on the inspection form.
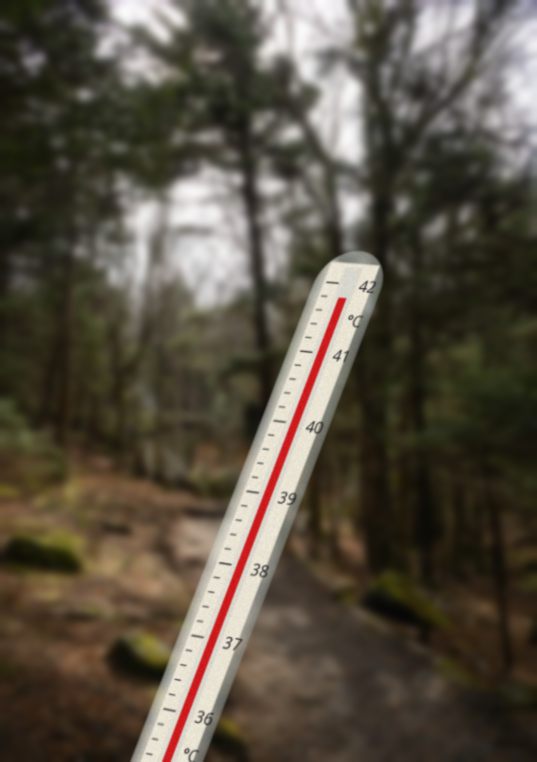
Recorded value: 41.8 °C
